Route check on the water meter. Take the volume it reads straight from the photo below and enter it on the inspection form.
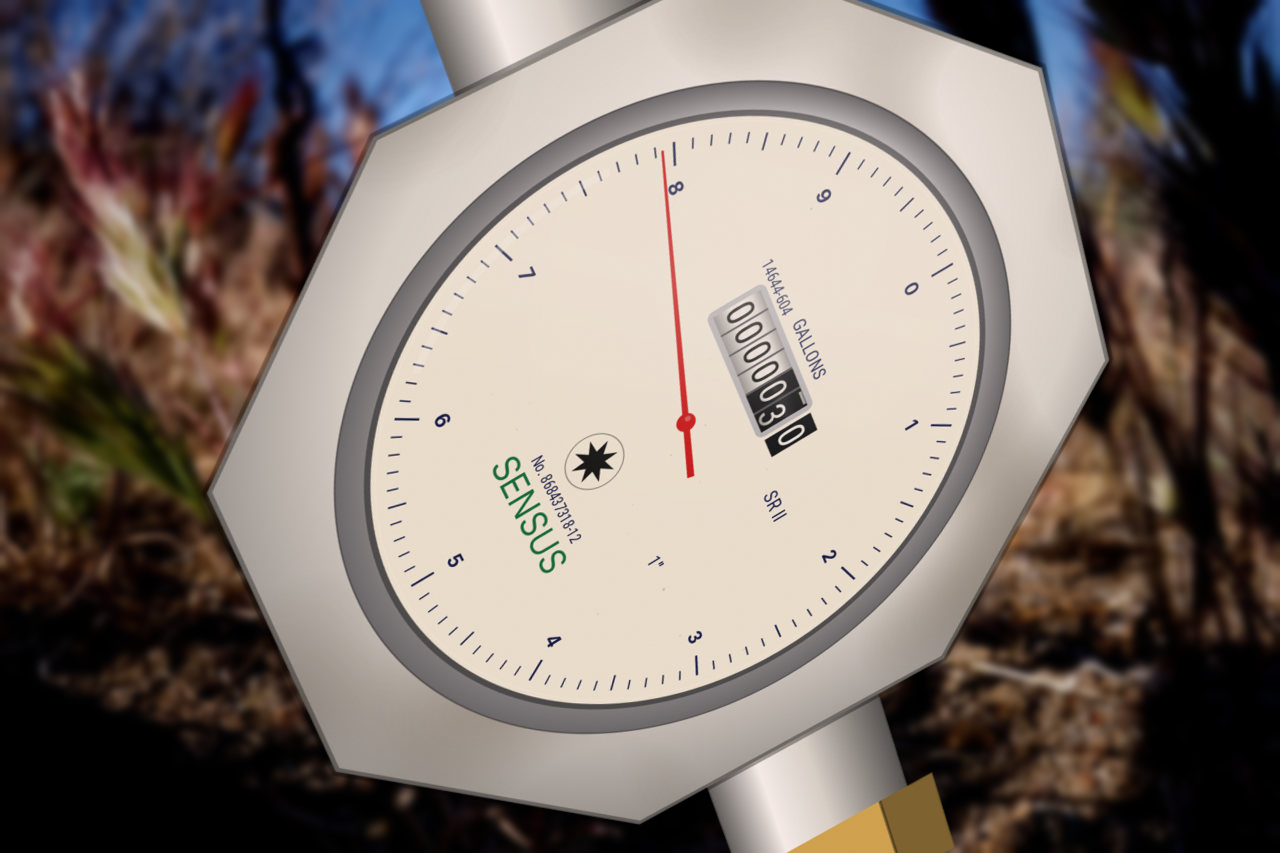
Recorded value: 27.9 gal
